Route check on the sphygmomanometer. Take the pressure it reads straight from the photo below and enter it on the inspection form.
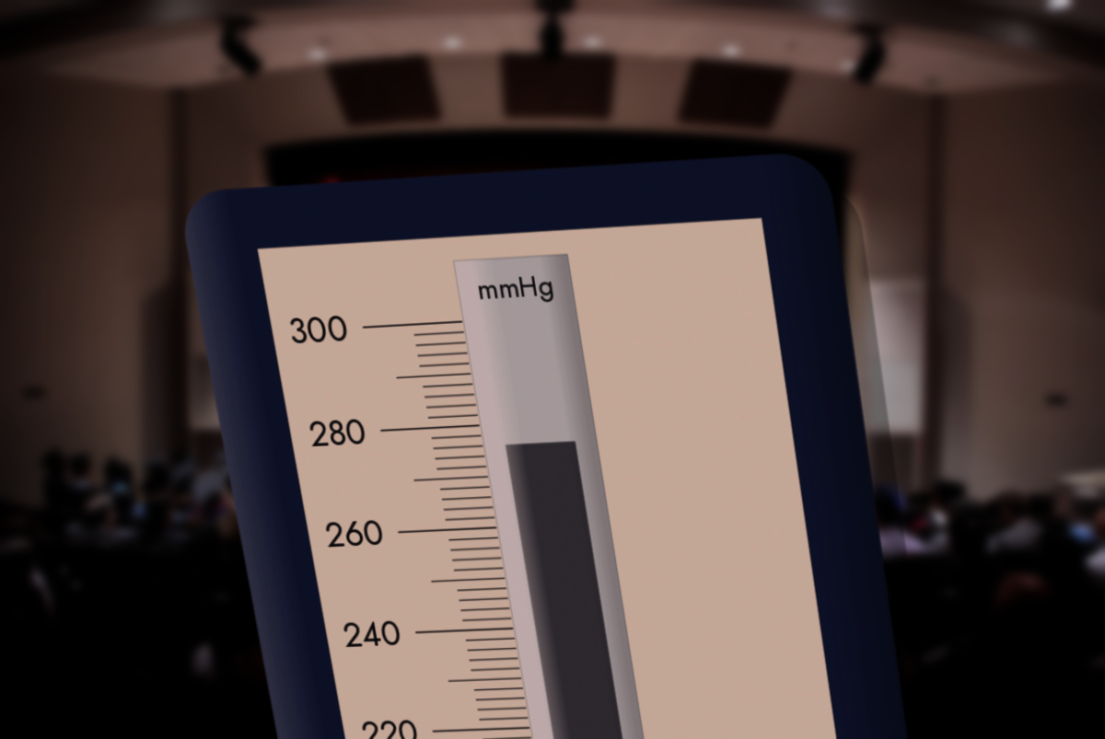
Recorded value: 276 mmHg
